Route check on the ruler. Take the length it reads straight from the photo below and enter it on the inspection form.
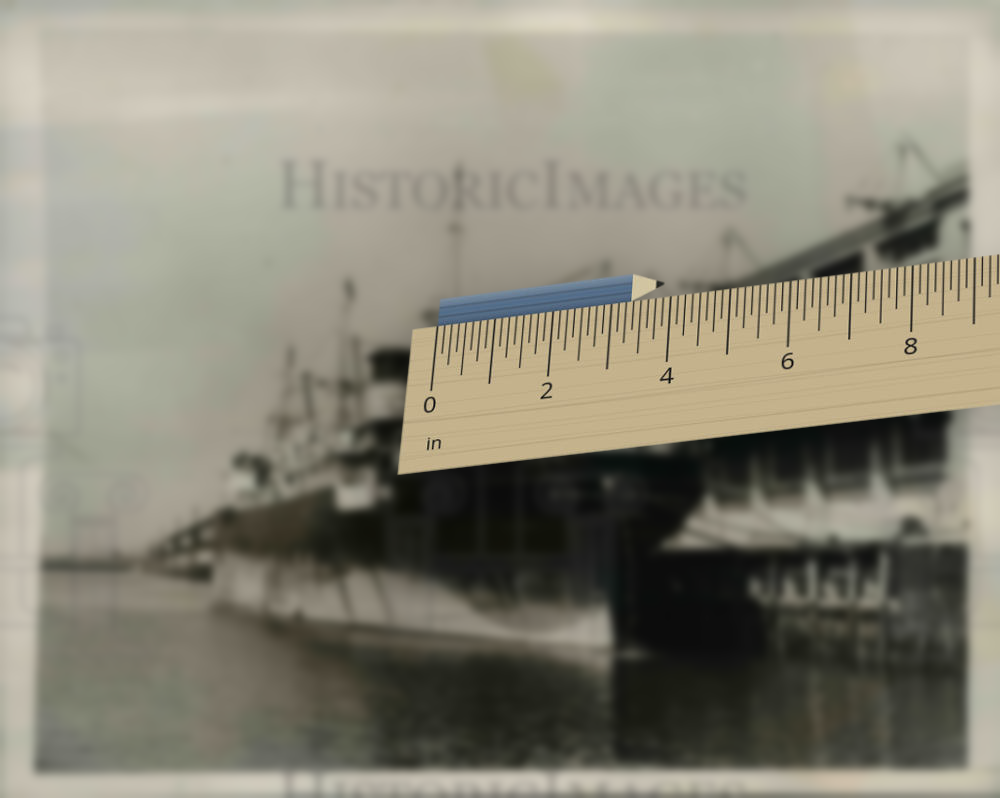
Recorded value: 3.875 in
